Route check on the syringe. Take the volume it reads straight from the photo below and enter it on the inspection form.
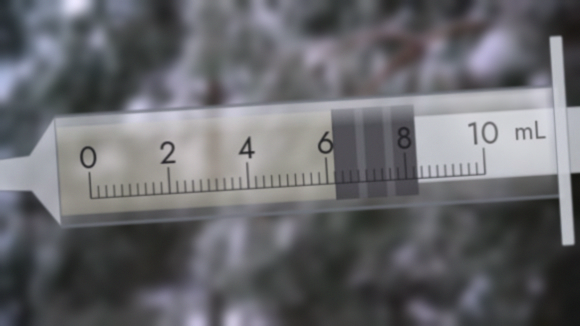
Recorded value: 6.2 mL
